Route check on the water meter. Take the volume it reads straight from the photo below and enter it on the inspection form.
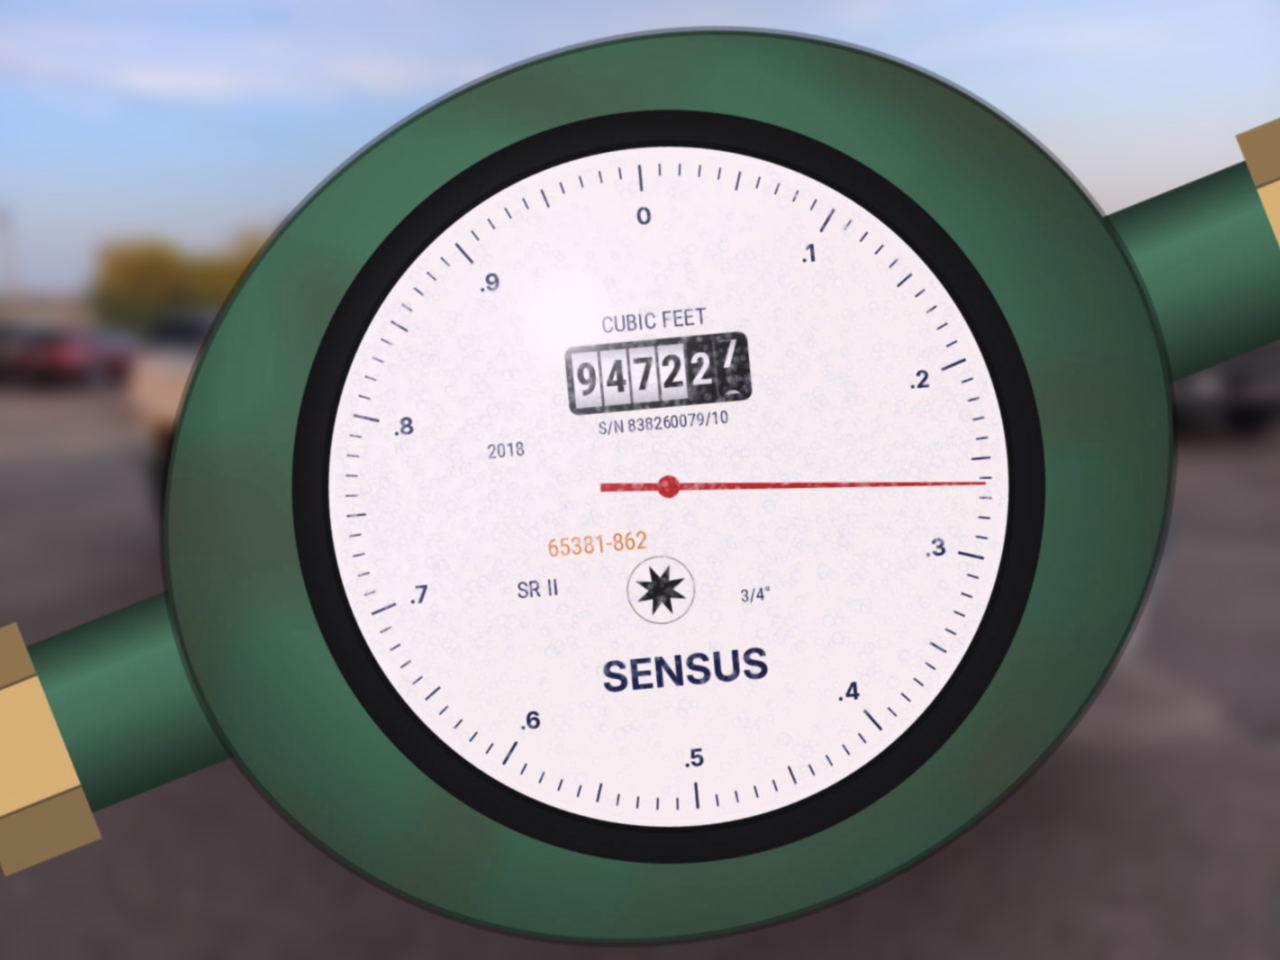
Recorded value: 947227.26 ft³
